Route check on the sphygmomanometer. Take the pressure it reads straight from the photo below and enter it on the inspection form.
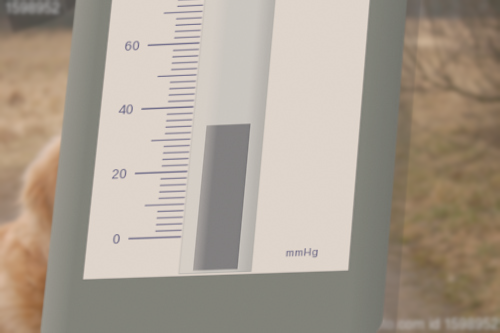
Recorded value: 34 mmHg
